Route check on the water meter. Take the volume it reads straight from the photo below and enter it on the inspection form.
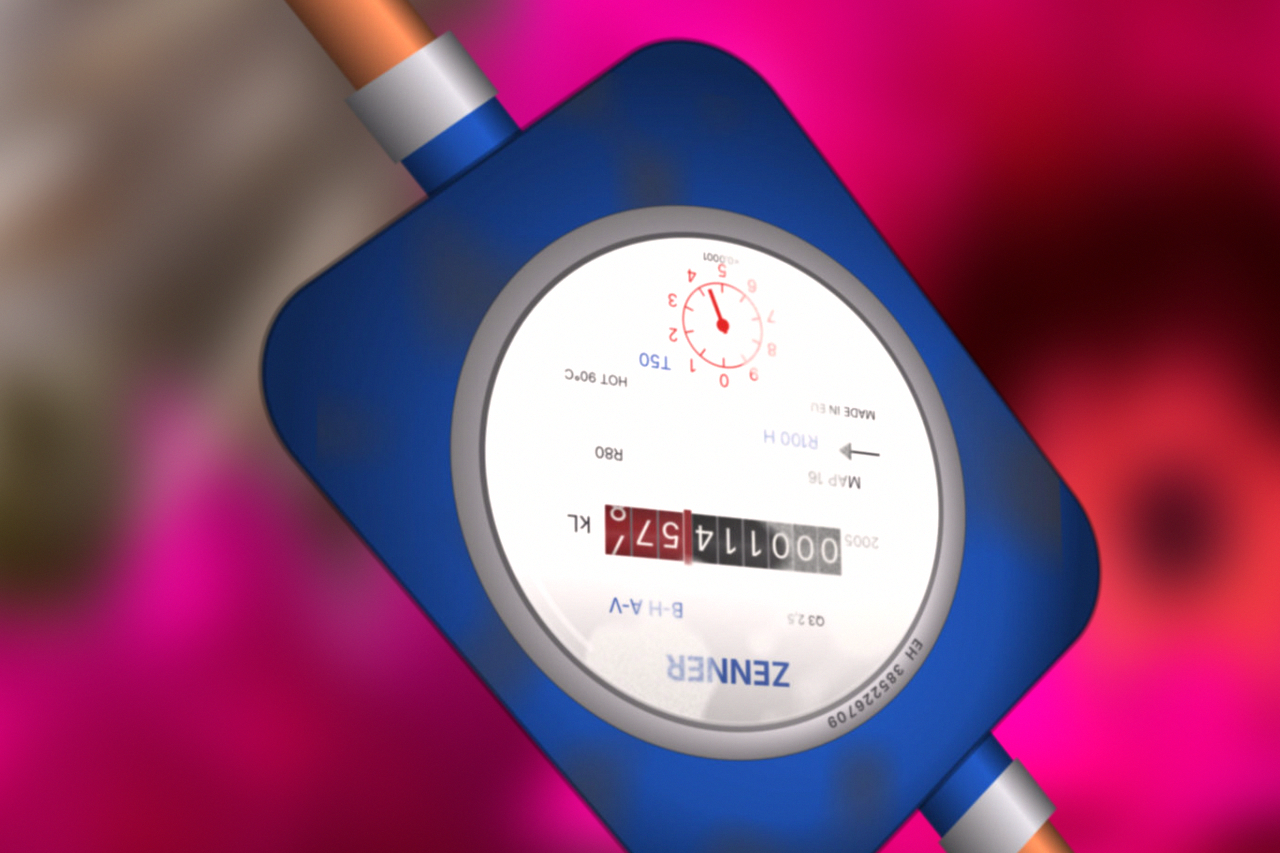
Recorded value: 114.5774 kL
